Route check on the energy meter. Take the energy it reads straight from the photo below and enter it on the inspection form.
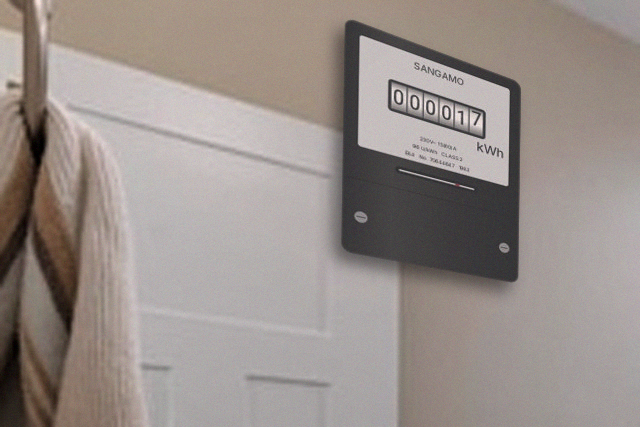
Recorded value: 17 kWh
